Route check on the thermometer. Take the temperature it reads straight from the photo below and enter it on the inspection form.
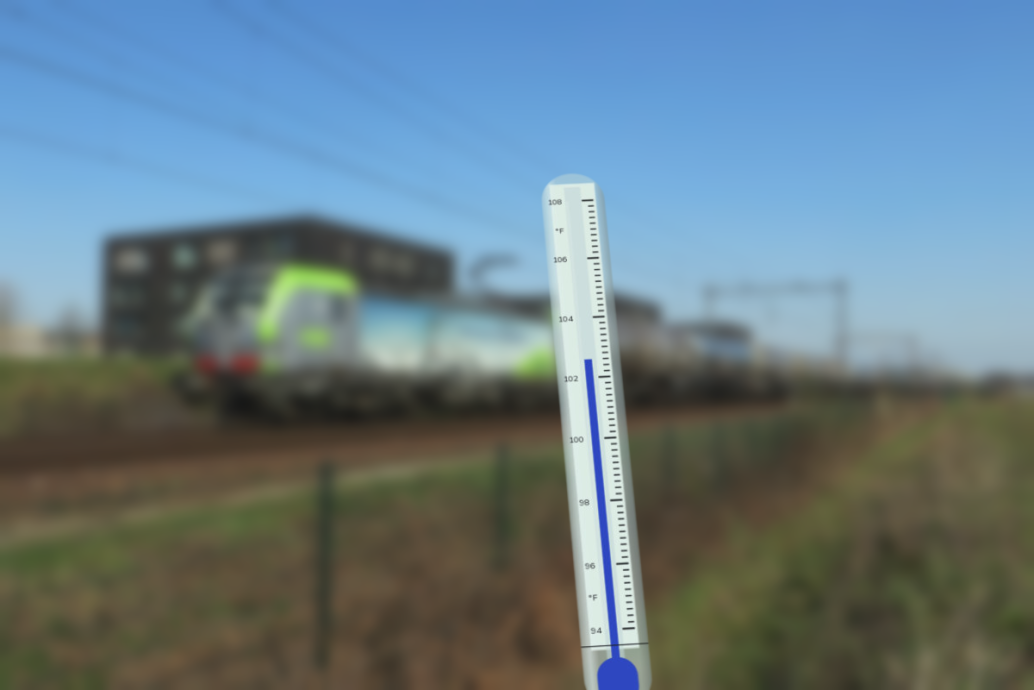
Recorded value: 102.6 °F
